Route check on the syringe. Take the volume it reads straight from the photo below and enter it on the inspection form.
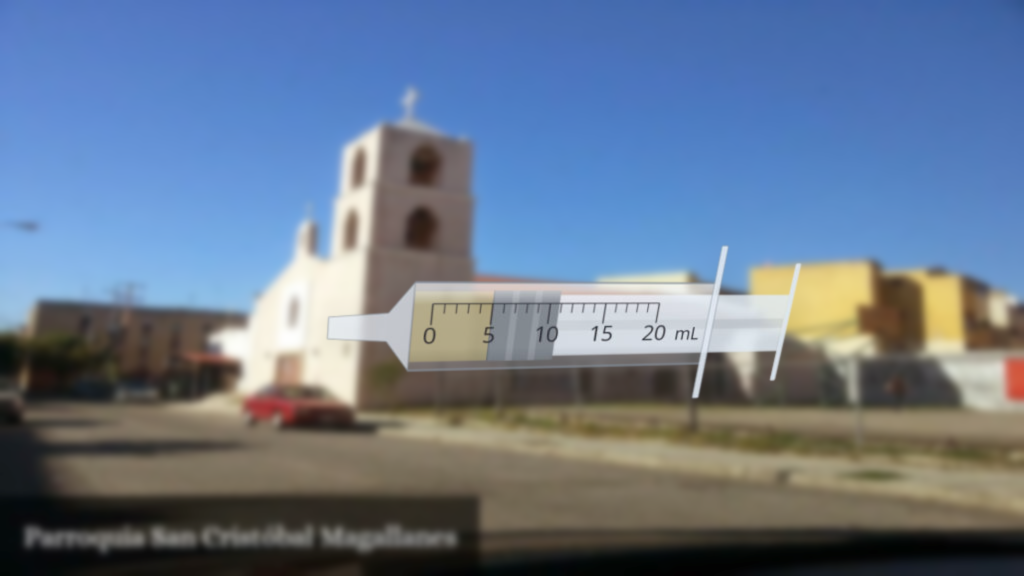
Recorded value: 5 mL
